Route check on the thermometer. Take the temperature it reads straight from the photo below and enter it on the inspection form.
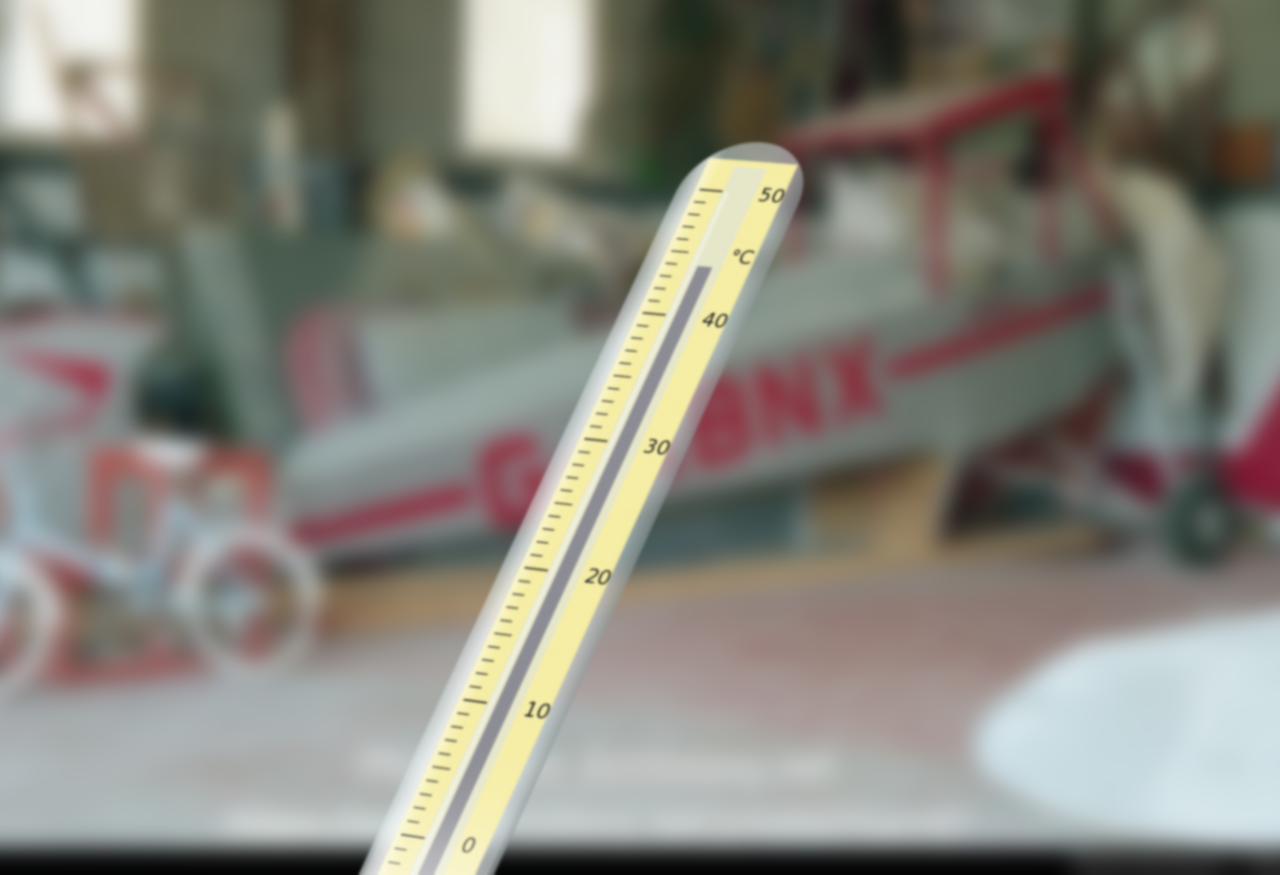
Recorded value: 44 °C
